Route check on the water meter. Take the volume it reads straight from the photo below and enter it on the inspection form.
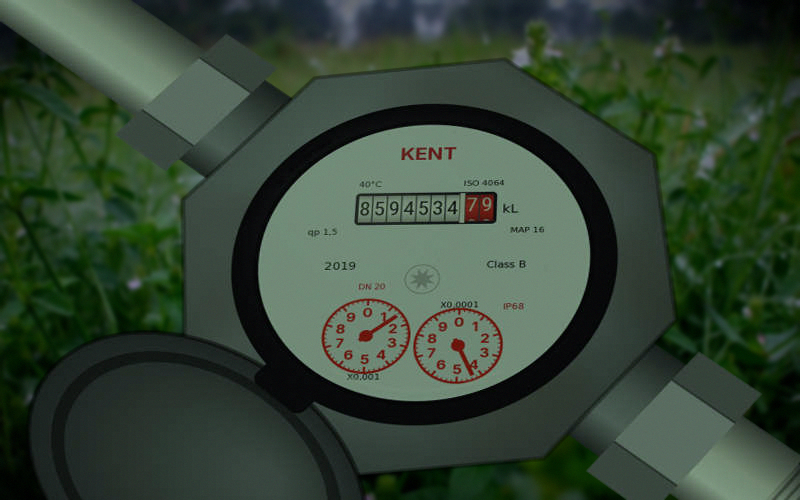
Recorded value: 8594534.7914 kL
